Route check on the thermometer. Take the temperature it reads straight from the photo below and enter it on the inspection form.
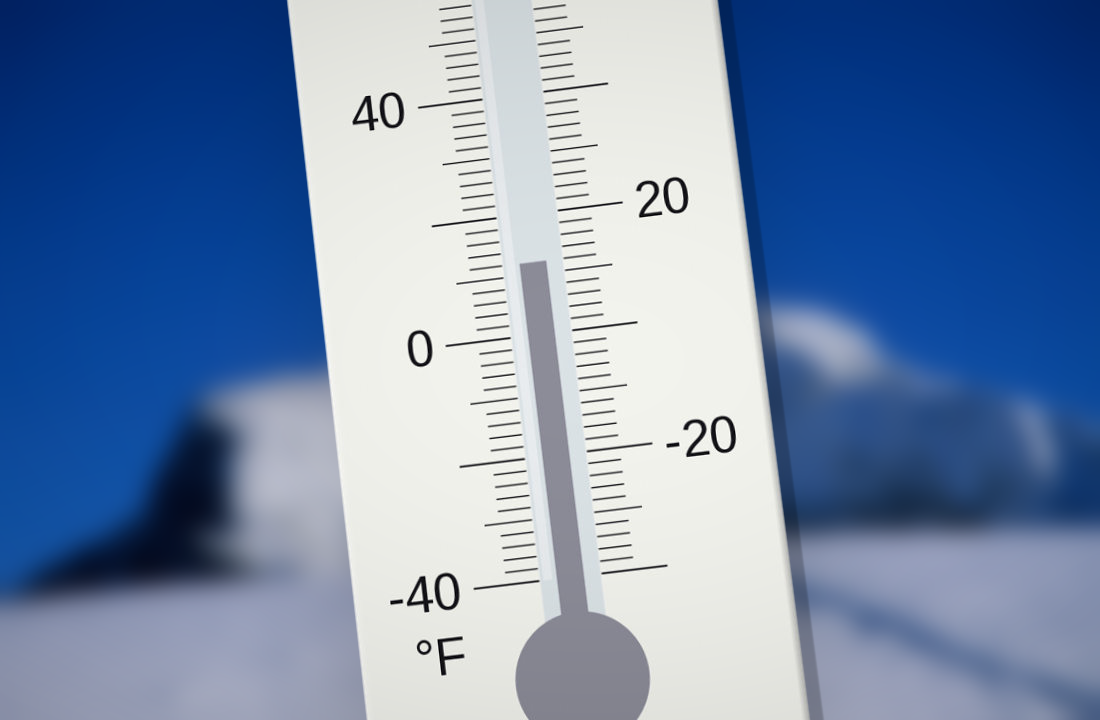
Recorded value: 12 °F
